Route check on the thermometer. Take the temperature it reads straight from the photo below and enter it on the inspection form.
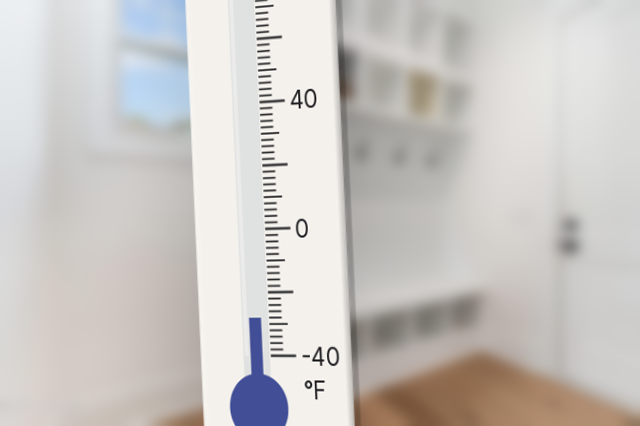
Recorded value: -28 °F
